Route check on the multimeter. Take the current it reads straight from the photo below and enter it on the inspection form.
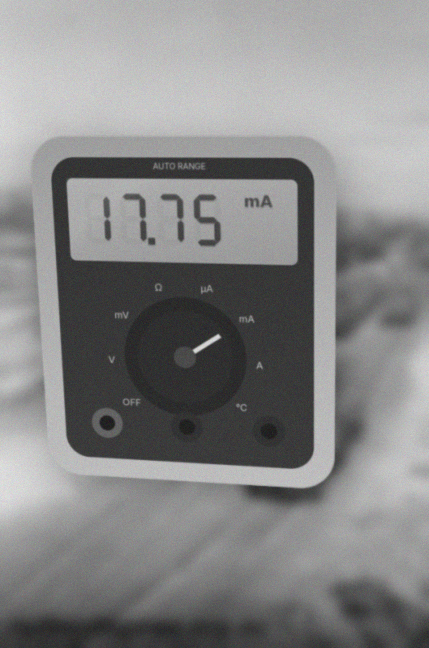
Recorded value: 17.75 mA
